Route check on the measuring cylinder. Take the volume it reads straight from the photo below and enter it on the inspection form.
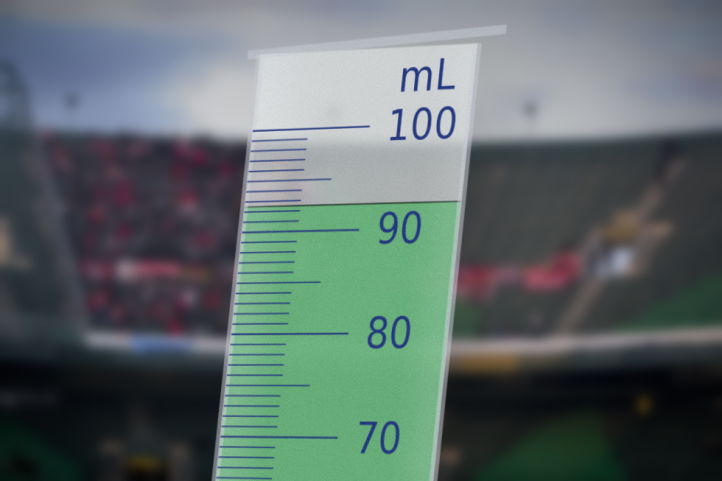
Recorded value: 92.5 mL
